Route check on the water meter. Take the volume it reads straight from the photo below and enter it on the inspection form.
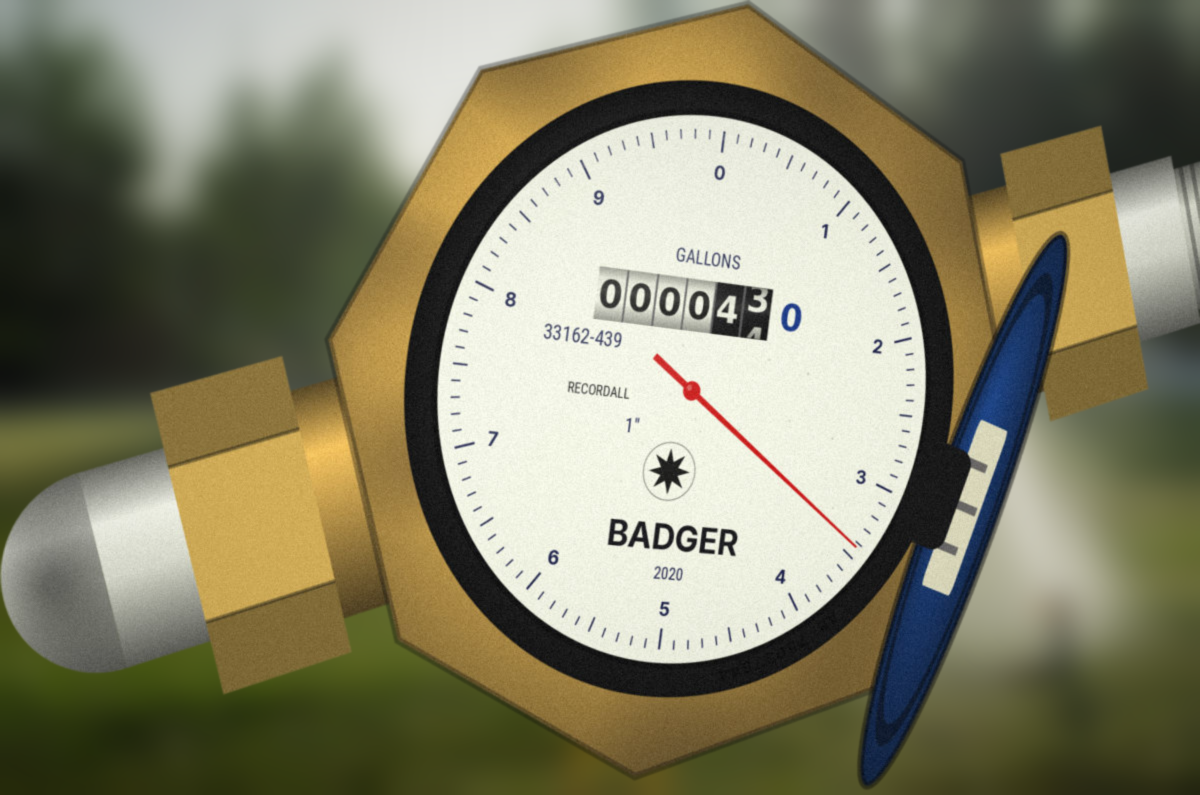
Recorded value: 433.4 gal
